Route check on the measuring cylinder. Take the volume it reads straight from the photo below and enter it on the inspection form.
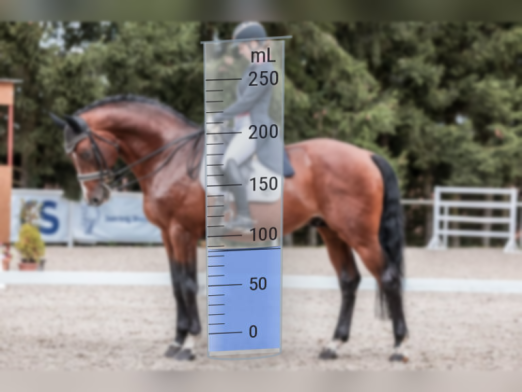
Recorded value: 85 mL
